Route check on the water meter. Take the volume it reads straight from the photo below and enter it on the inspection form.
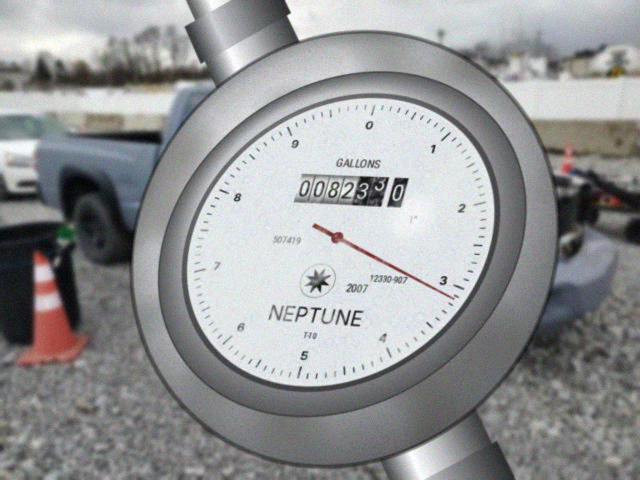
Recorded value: 82333.1 gal
